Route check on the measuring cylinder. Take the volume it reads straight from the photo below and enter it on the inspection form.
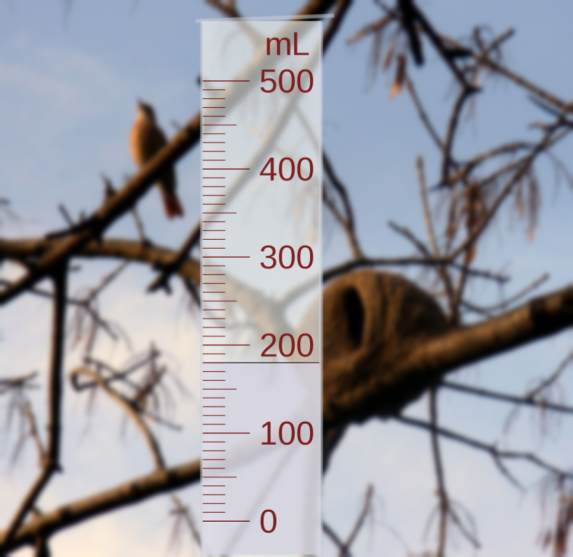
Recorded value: 180 mL
